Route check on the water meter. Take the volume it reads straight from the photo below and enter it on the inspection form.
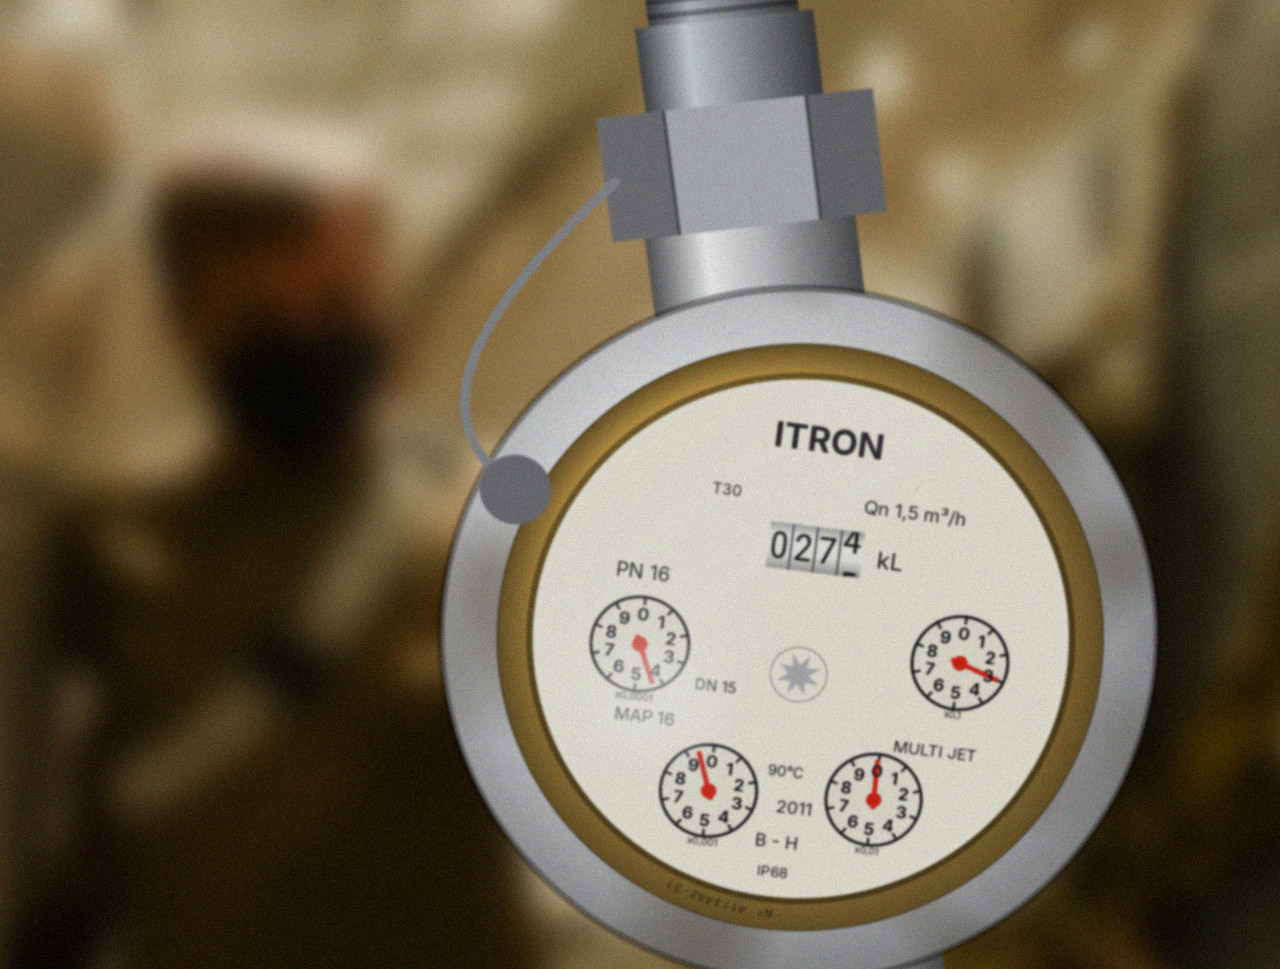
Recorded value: 274.2994 kL
